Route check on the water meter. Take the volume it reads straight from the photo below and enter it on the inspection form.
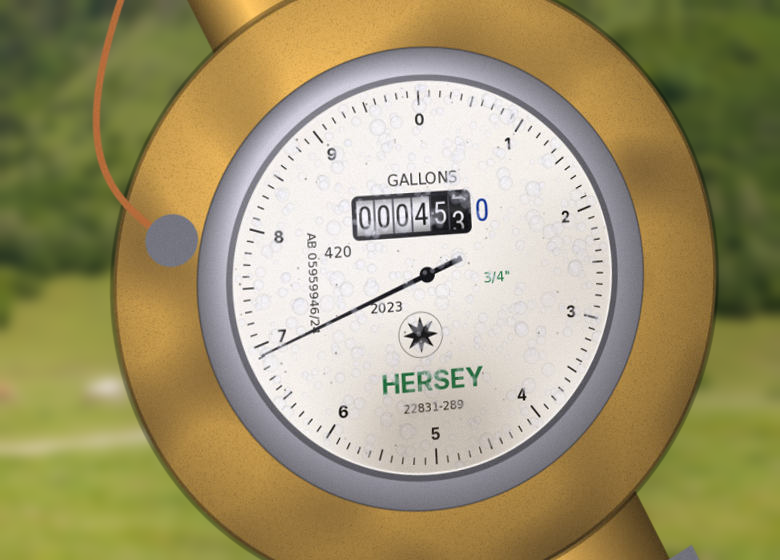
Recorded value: 4526.9 gal
